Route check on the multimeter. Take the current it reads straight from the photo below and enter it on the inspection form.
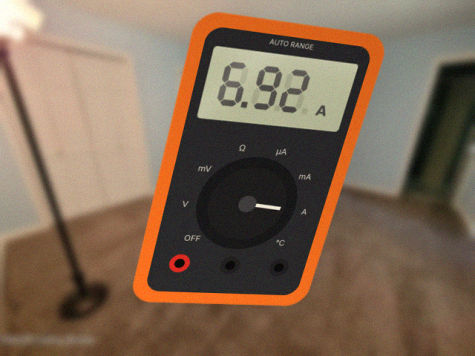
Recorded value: 6.92 A
